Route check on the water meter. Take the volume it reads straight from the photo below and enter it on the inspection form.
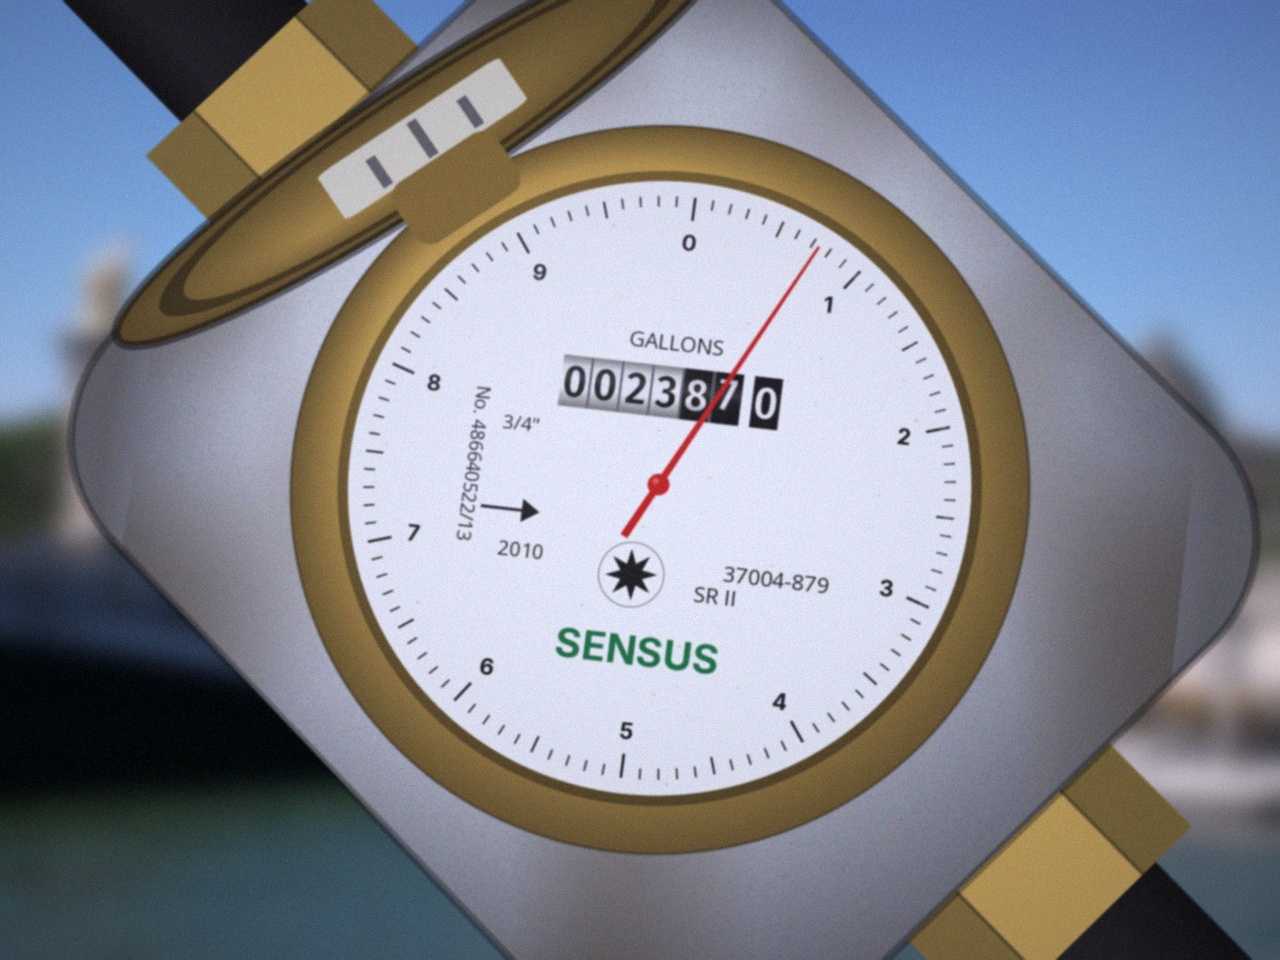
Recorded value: 23870.7 gal
